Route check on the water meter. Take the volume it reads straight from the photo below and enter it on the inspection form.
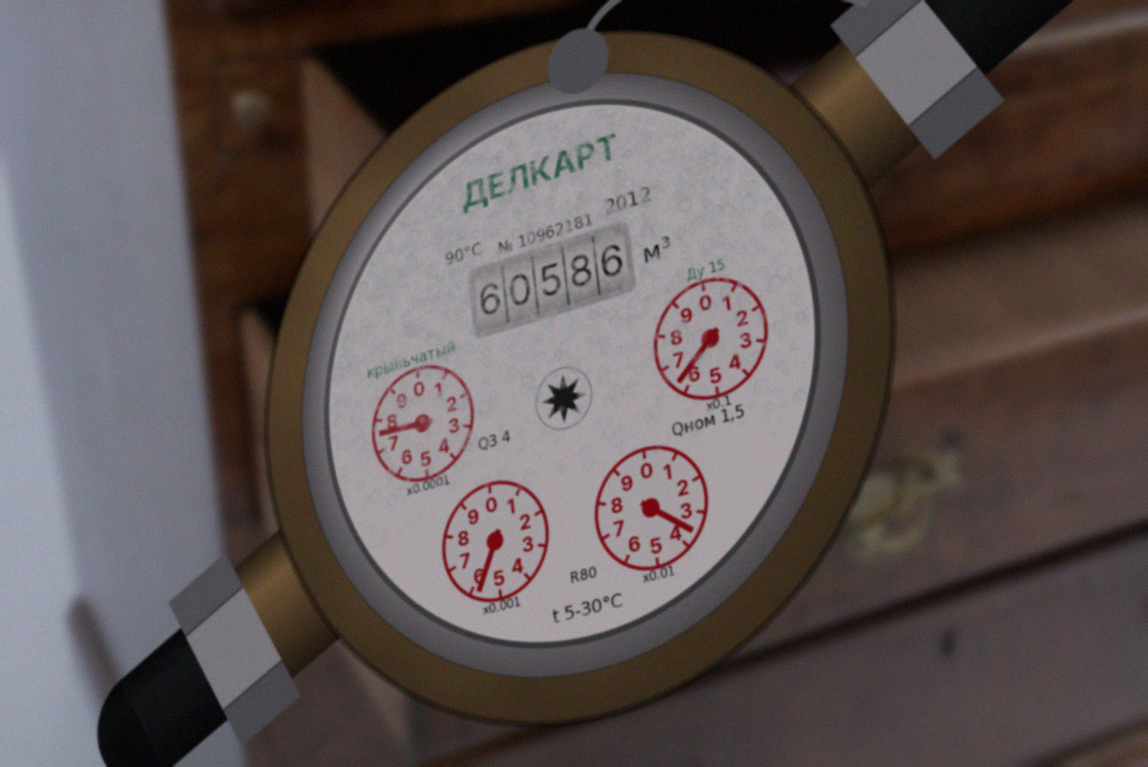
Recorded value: 60586.6357 m³
